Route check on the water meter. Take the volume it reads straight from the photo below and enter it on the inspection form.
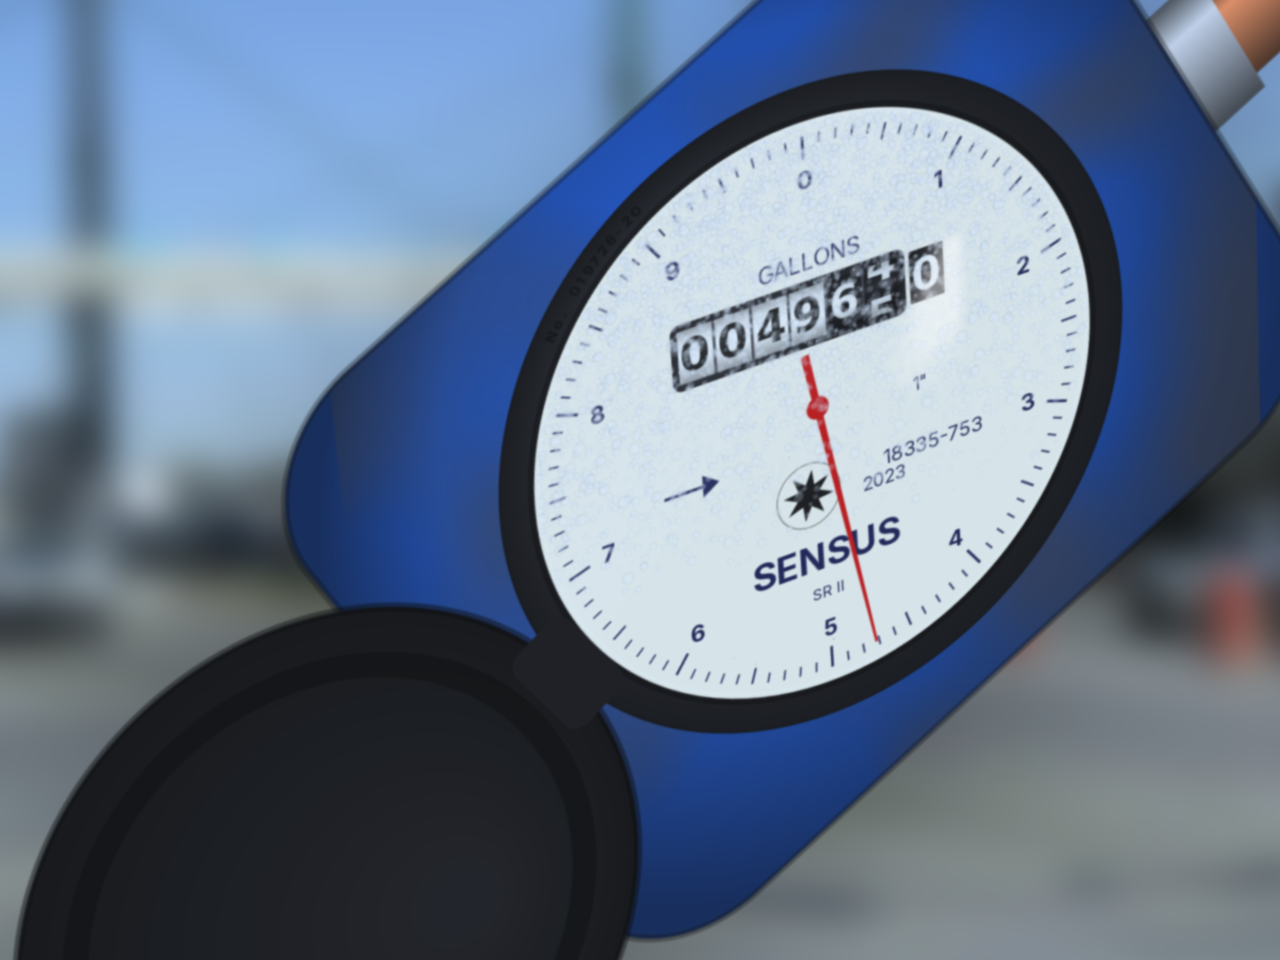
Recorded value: 49644.7 gal
